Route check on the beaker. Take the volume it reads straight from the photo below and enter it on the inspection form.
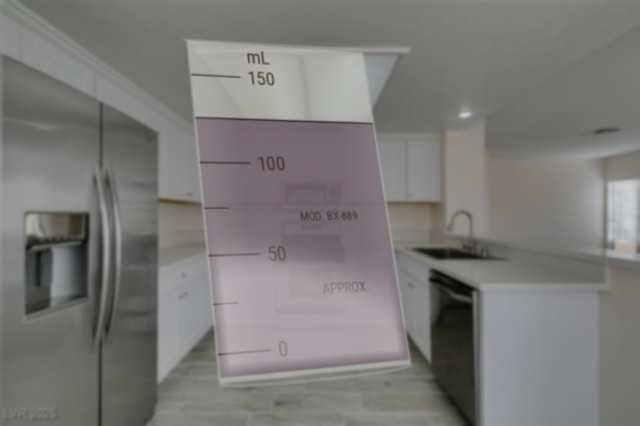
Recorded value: 125 mL
